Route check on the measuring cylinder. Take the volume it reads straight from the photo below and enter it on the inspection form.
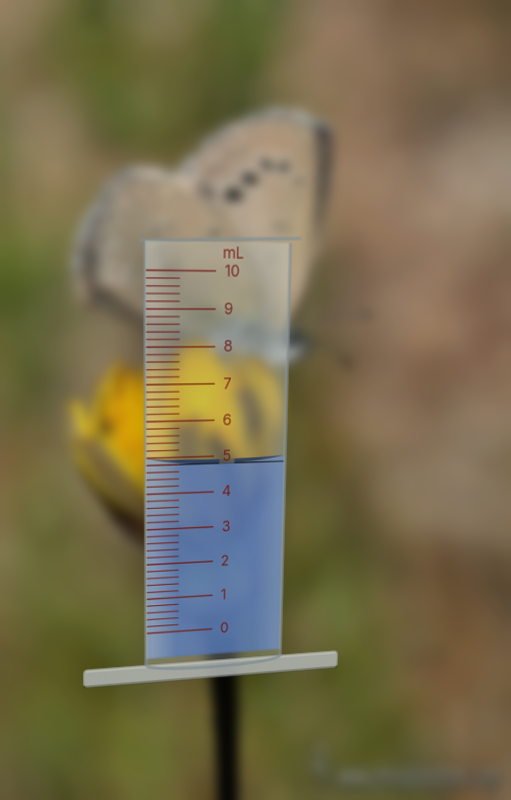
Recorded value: 4.8 mL
